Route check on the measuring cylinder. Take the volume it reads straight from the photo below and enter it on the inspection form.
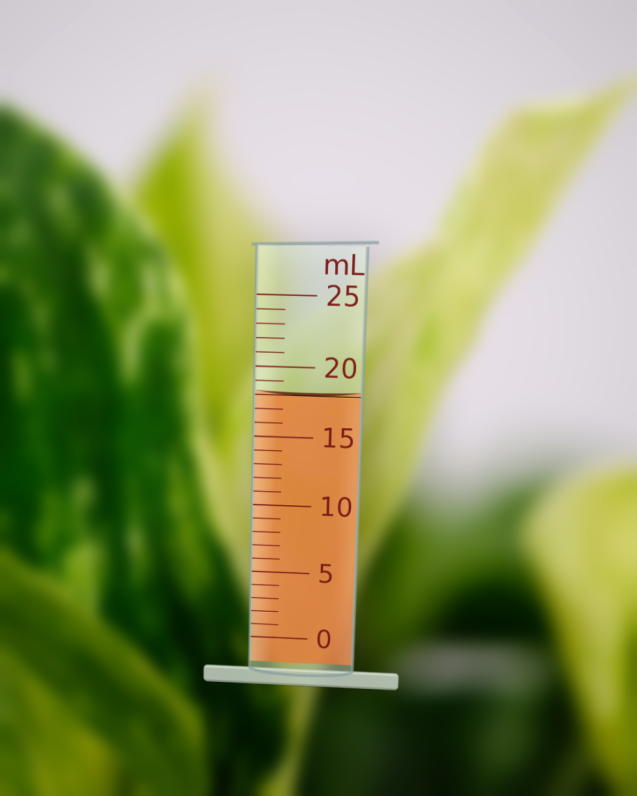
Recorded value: 18 mL
